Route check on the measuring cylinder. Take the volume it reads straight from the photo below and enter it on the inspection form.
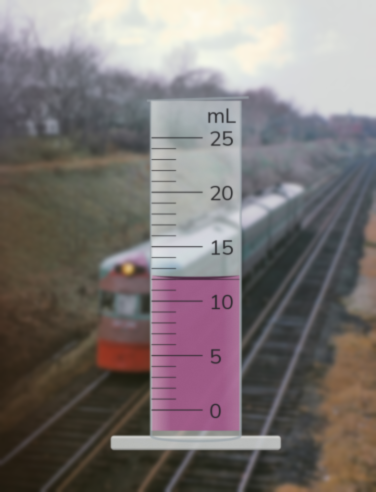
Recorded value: 12 mL
